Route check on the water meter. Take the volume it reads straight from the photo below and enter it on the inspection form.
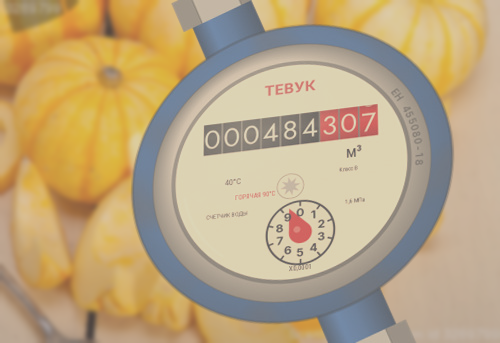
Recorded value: 484.3069 m³
